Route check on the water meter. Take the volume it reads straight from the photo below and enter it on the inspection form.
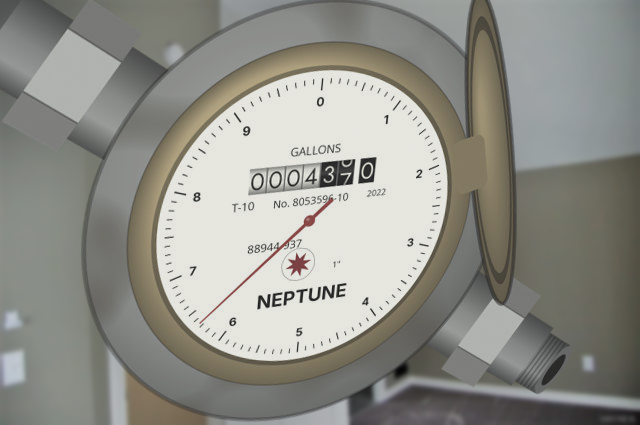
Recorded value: 4366.3 gal
